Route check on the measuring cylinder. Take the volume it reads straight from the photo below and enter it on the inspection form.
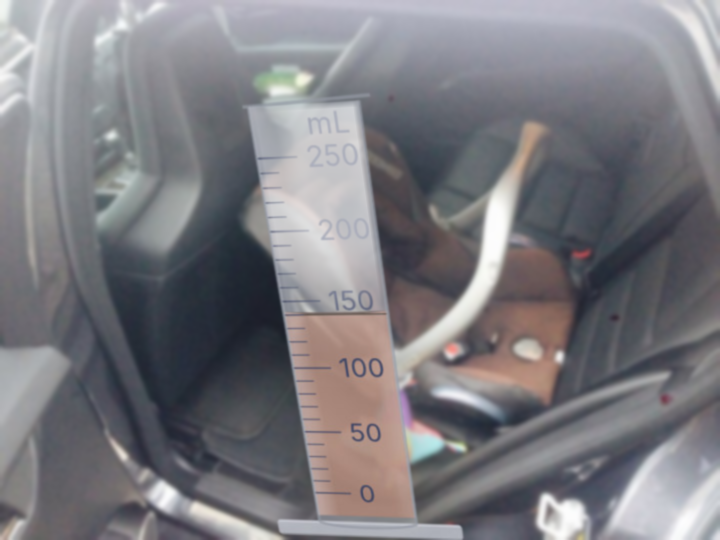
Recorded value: 140 mL
